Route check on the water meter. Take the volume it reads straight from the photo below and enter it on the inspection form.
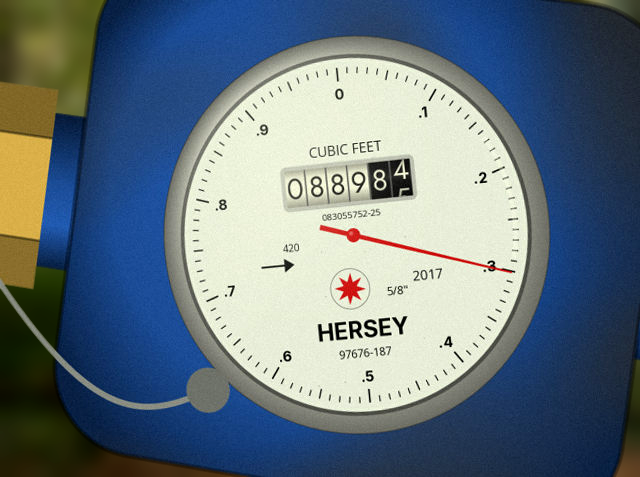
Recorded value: 88984.30 ft³
